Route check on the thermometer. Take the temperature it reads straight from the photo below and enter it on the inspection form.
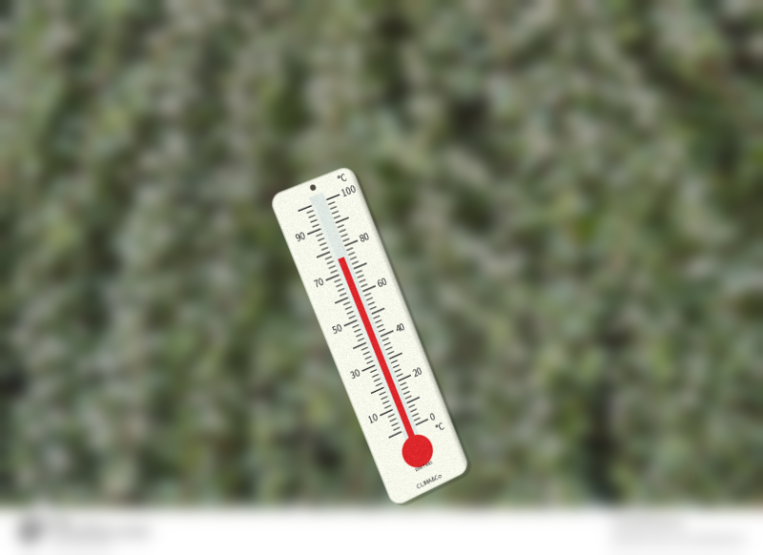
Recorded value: 76 °C
